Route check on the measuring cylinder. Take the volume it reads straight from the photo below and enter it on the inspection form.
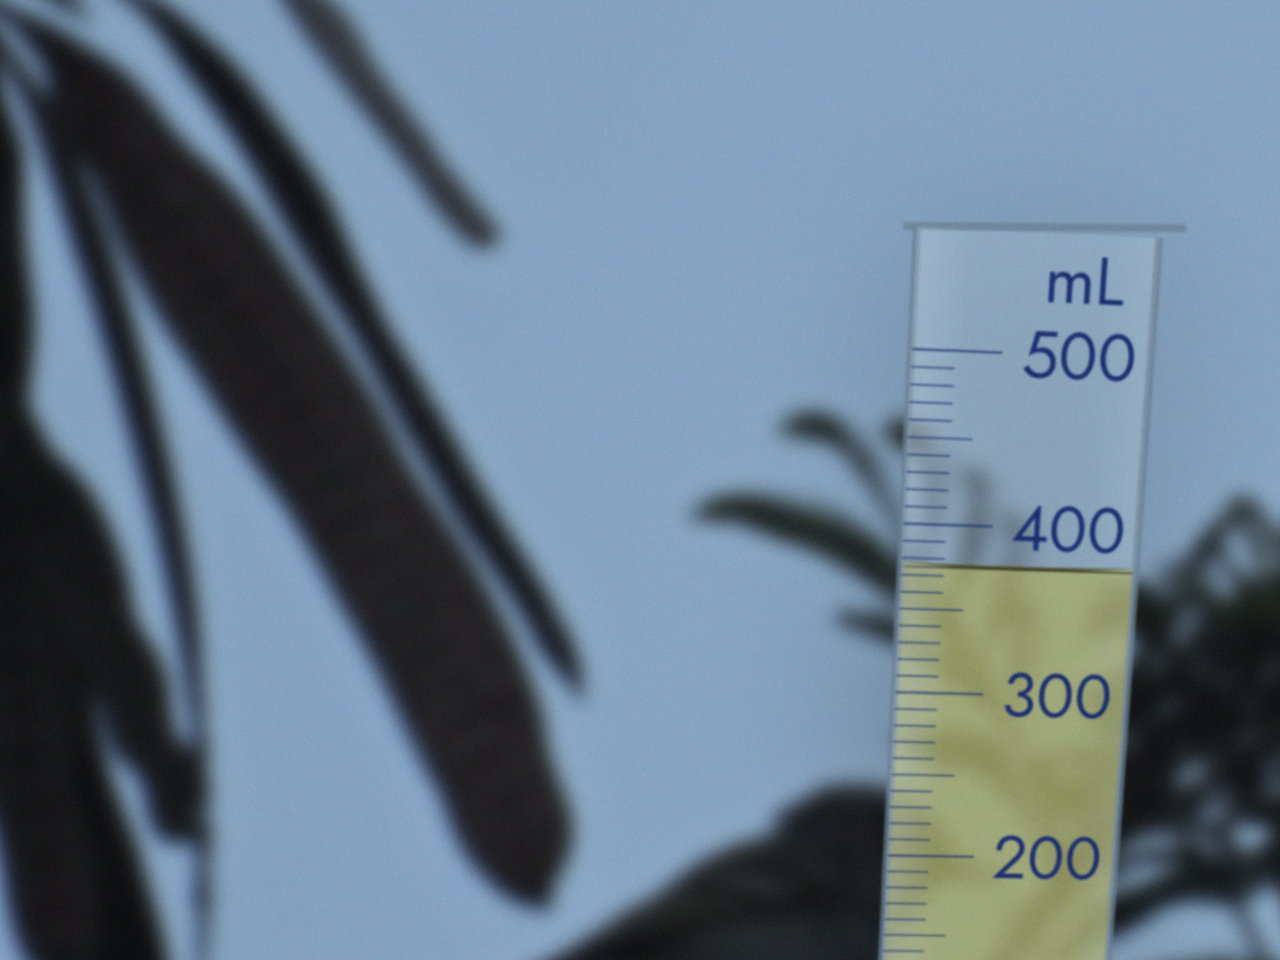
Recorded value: 375 mL
